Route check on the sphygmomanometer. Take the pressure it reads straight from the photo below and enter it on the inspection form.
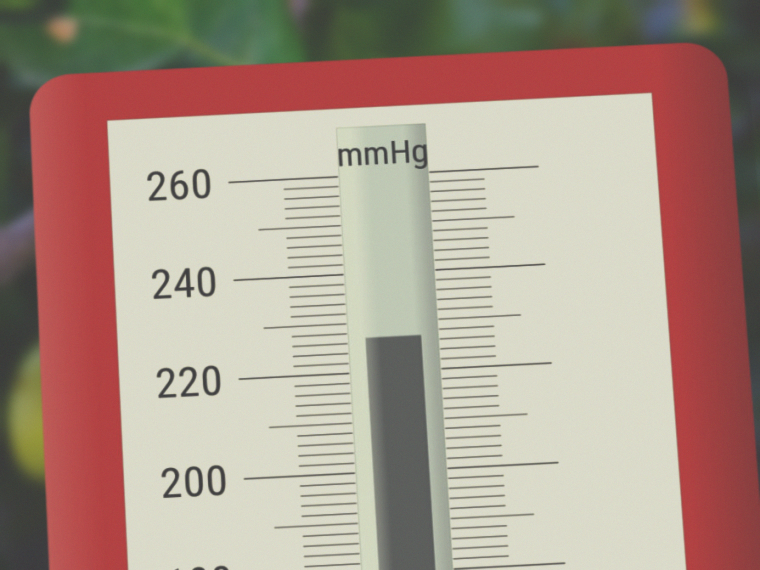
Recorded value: 227 mmHg
